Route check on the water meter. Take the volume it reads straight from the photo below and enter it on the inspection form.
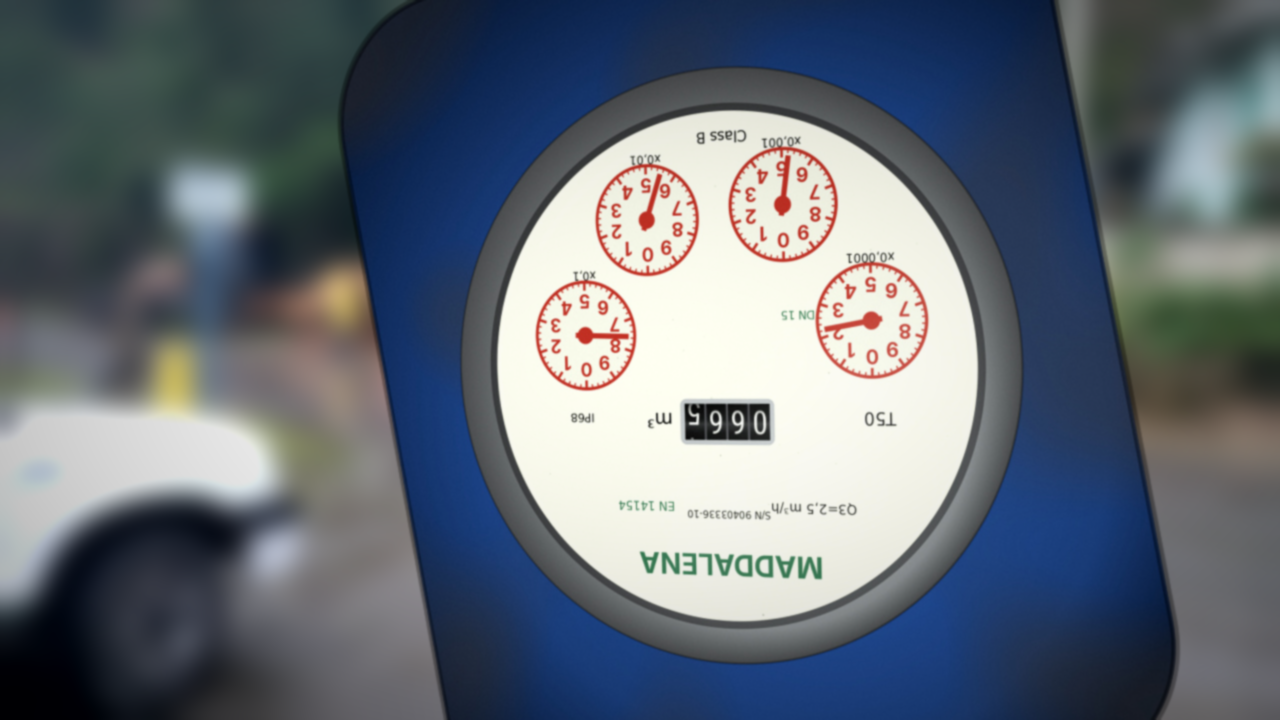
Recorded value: 664.7552 m³
